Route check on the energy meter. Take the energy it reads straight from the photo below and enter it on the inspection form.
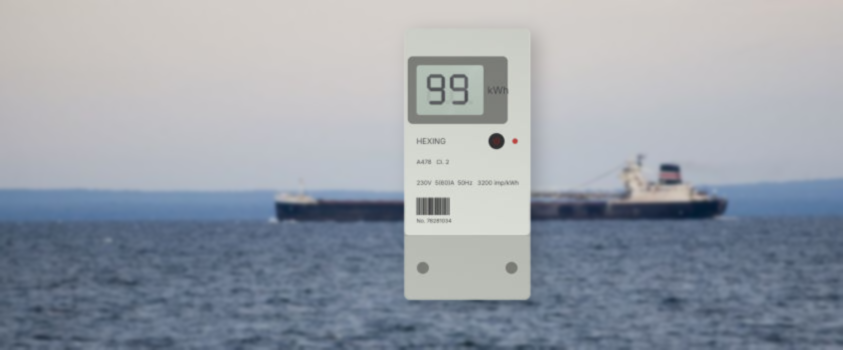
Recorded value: 99 kWh
